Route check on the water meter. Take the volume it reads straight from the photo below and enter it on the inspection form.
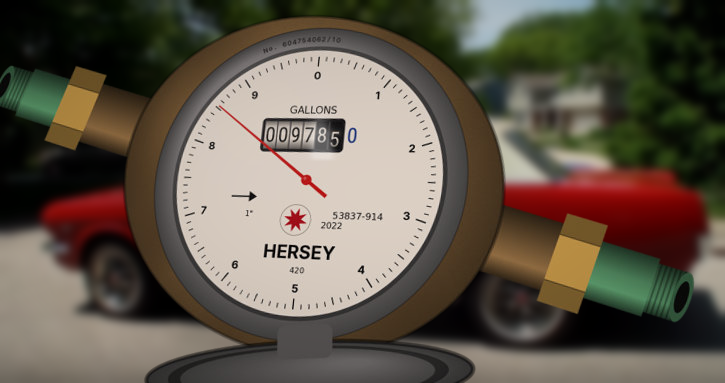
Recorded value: 97848.5 gal
